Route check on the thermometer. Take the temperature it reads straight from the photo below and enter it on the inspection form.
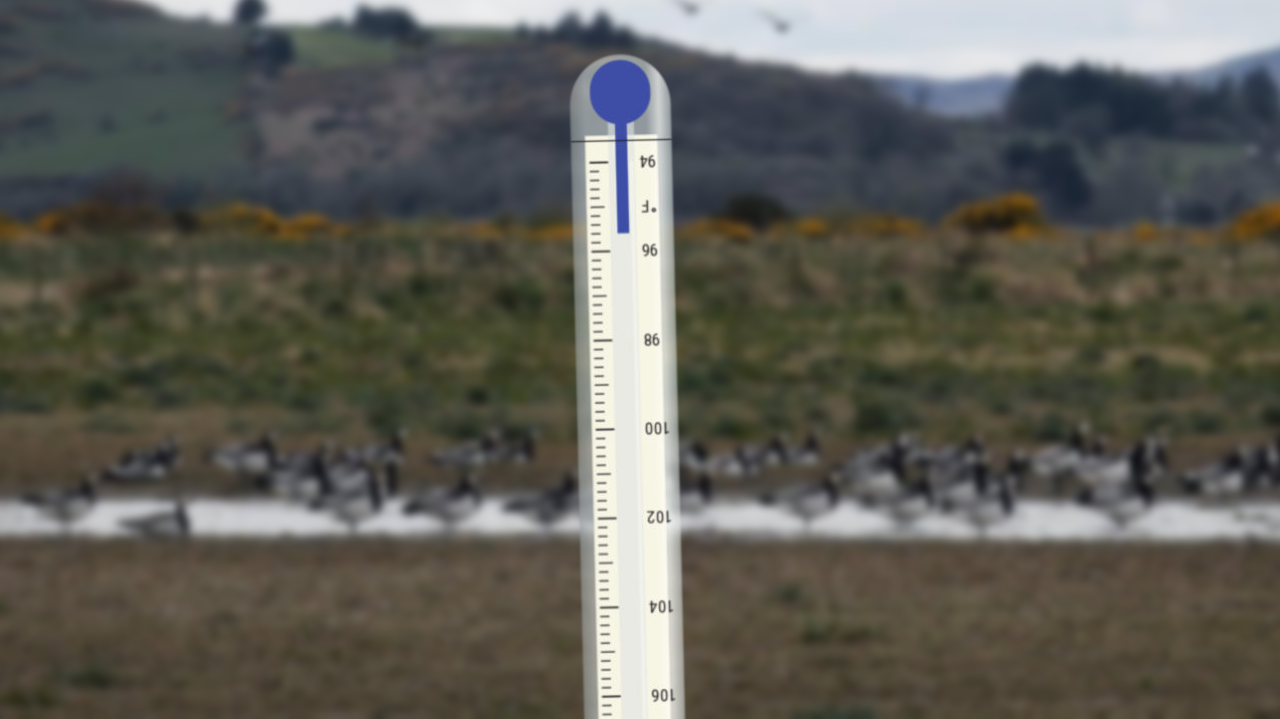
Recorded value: 95.6 °F
